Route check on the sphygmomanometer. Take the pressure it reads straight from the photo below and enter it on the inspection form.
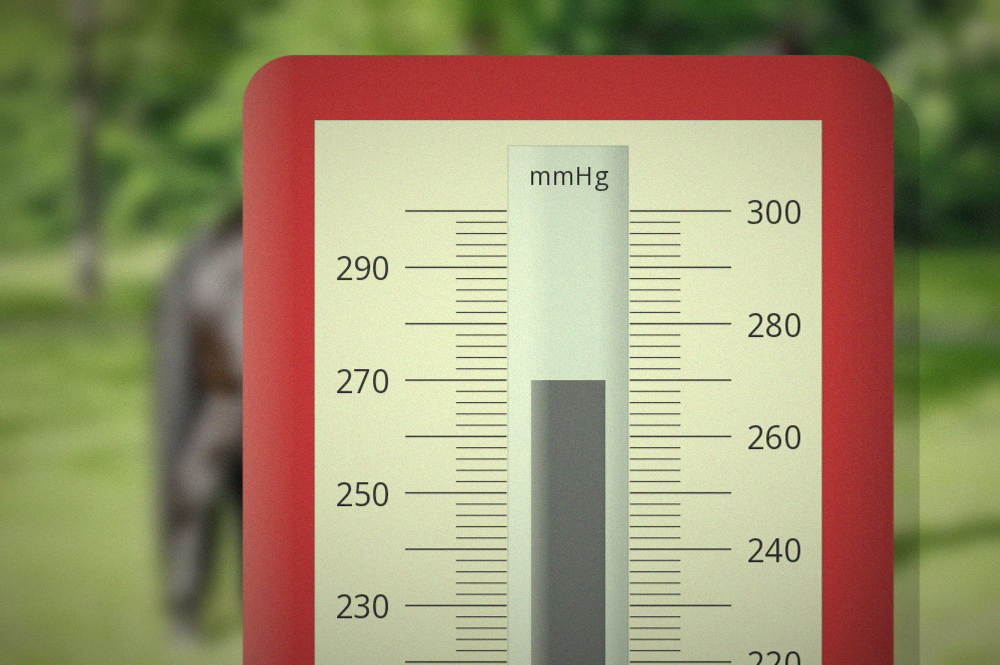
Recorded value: 270 mmHg
